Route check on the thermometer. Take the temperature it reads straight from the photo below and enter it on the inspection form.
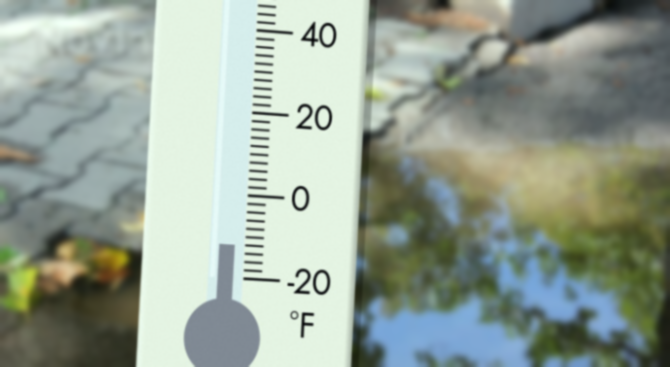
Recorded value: -12 °F
